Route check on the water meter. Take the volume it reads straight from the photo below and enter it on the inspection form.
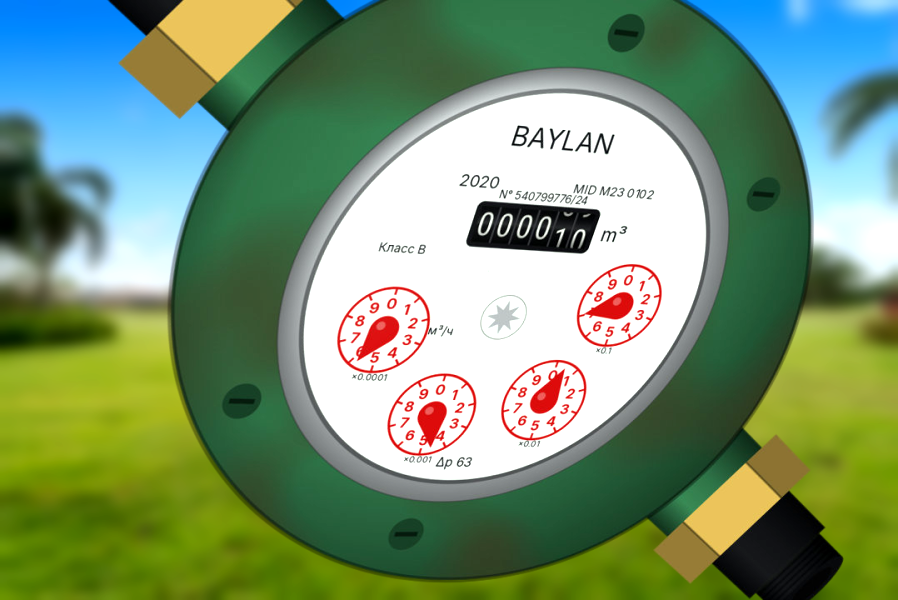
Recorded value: 9.7045 m³
